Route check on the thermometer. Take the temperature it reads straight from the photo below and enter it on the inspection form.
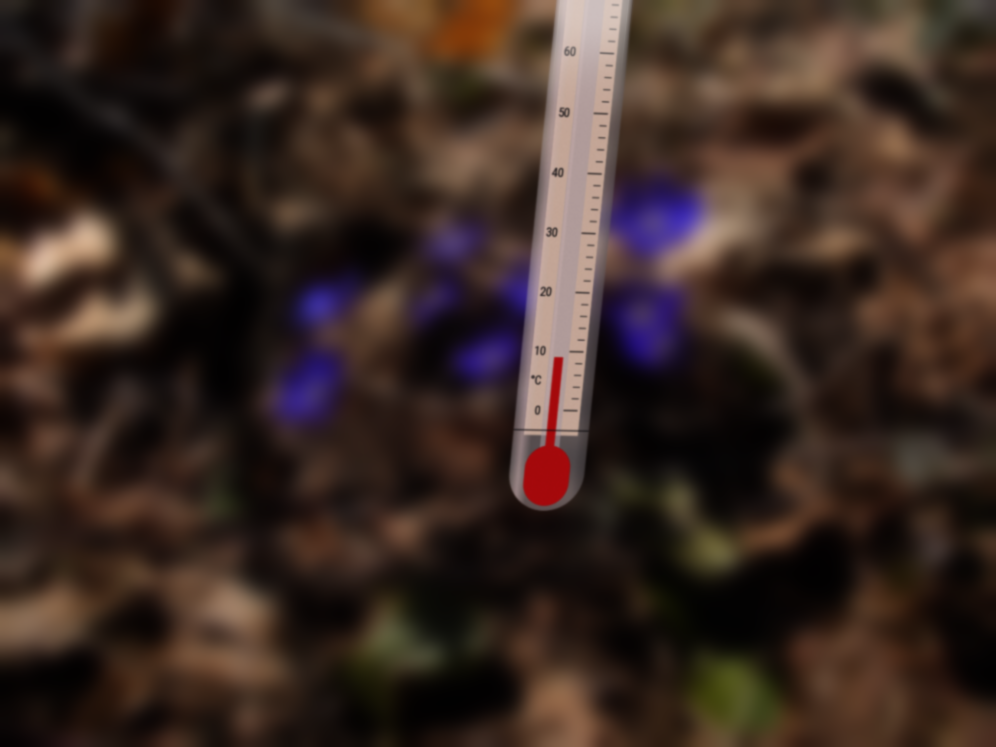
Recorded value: 9 °C
